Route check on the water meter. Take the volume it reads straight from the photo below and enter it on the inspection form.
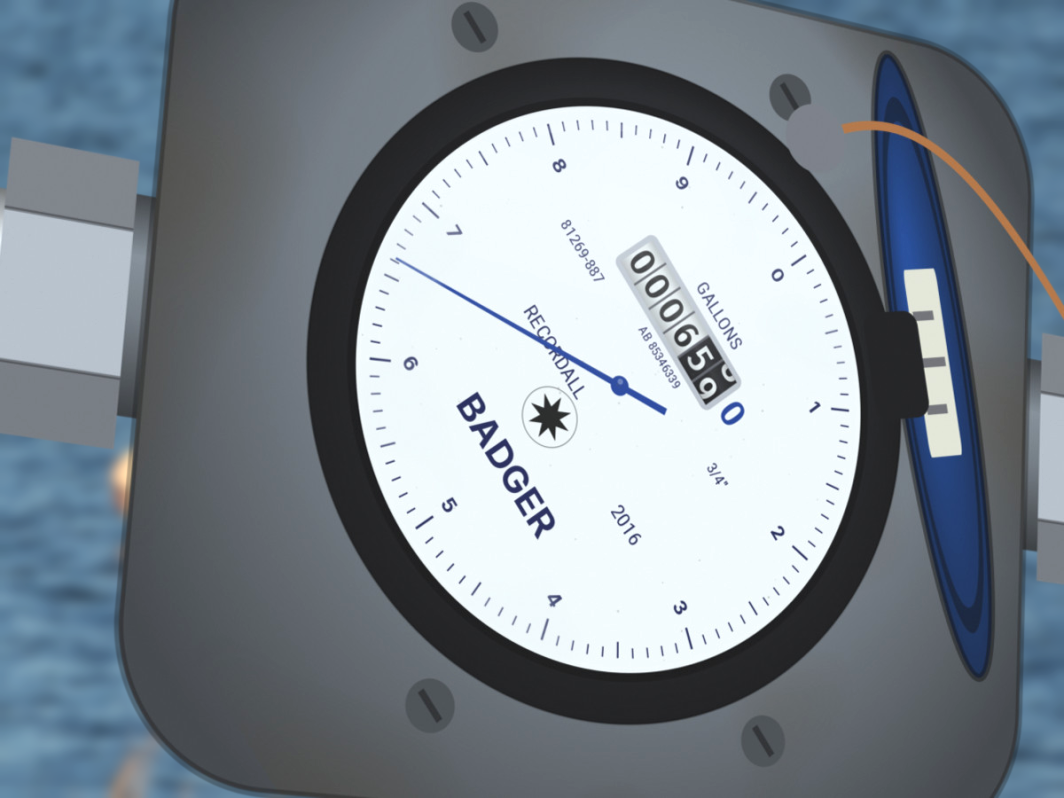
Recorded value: 6586.6 gal
